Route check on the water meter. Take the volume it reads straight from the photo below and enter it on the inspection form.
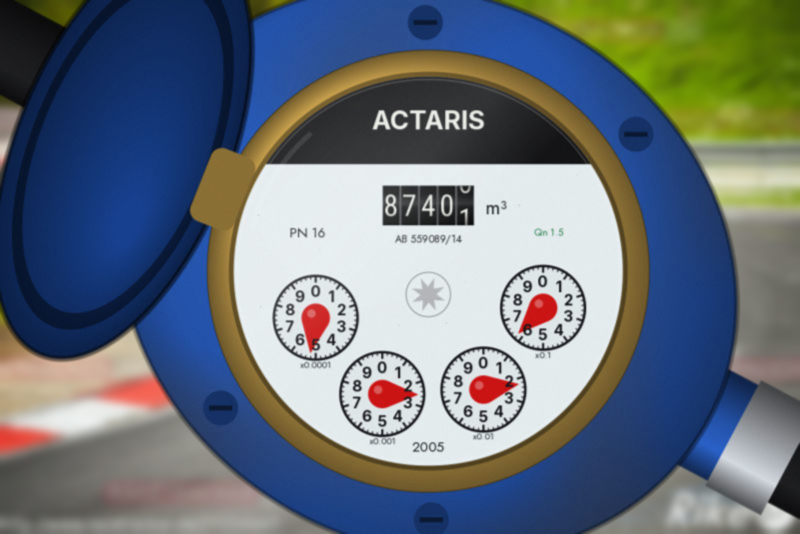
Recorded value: 87400.6225 m³
